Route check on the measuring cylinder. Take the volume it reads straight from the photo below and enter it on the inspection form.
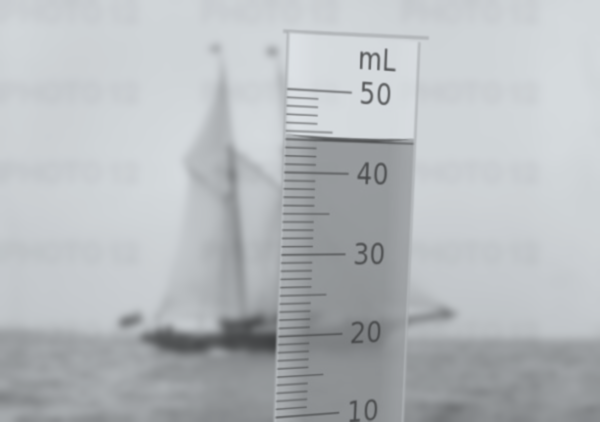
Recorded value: 44 mL
